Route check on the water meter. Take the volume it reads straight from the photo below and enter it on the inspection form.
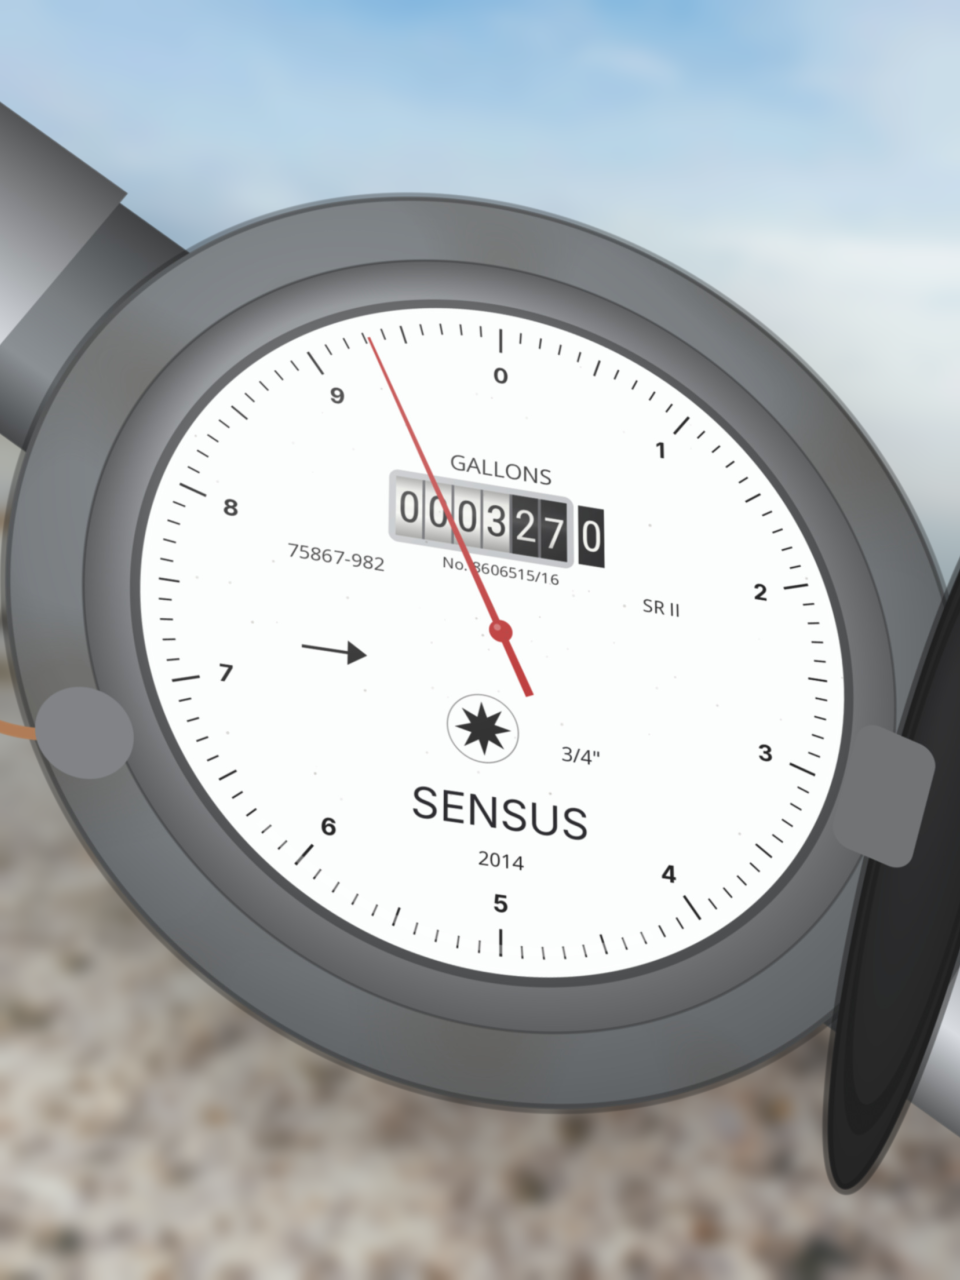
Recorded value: 3269.3 gal
